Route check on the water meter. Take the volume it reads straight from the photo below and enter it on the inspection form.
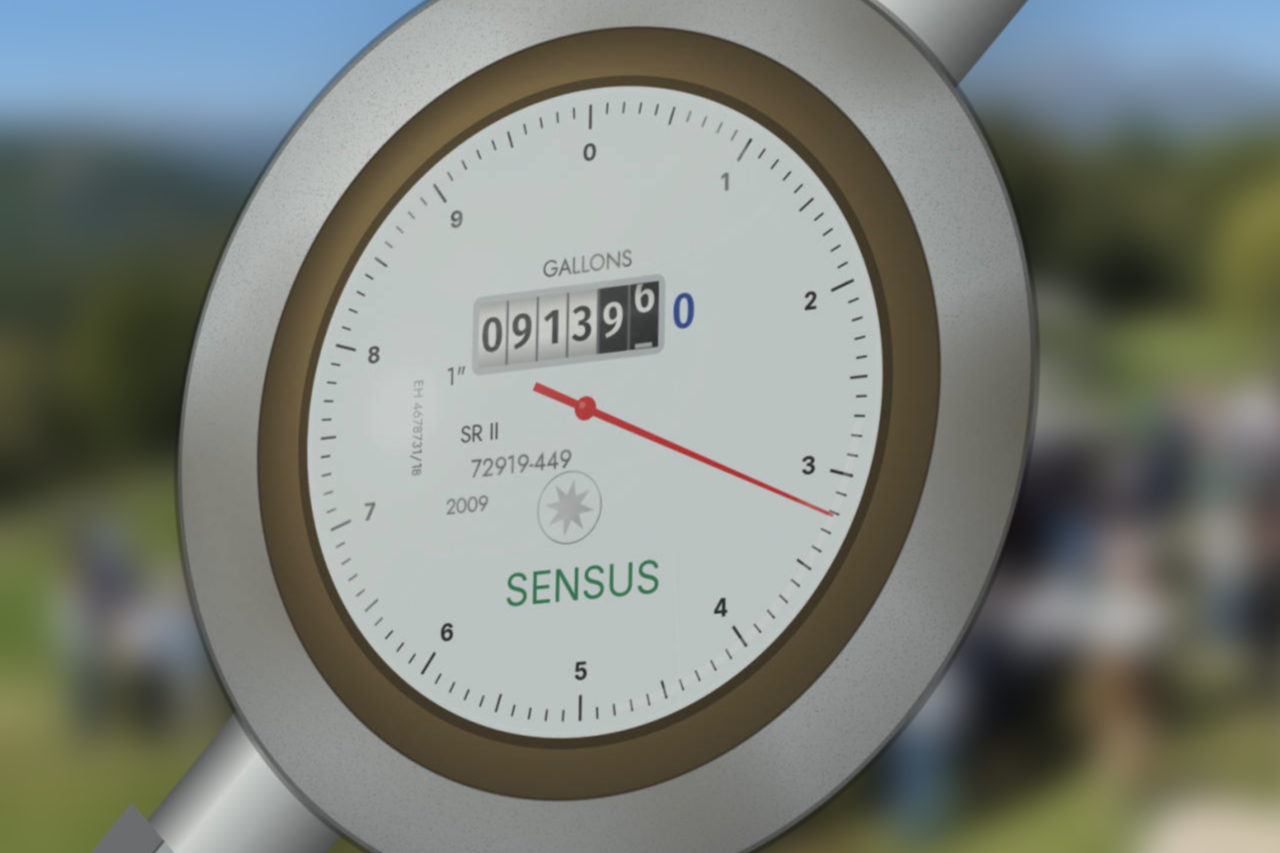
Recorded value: 913963.2 gal
